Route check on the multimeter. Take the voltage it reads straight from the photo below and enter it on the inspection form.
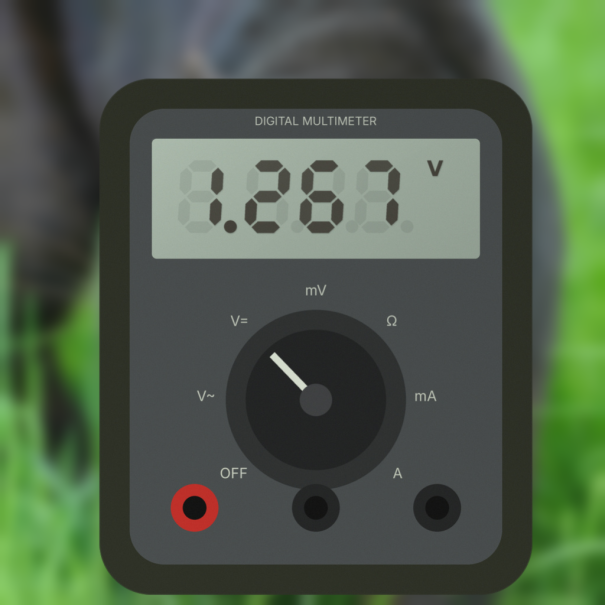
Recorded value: 1.267 V
